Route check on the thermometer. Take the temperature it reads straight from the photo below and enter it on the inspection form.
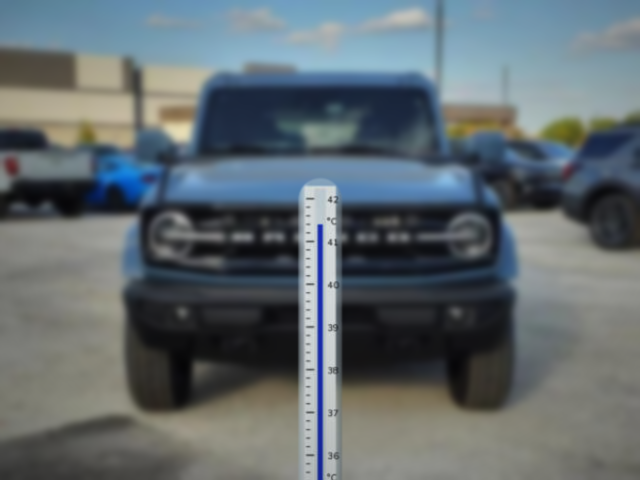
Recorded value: 41.4 °C
